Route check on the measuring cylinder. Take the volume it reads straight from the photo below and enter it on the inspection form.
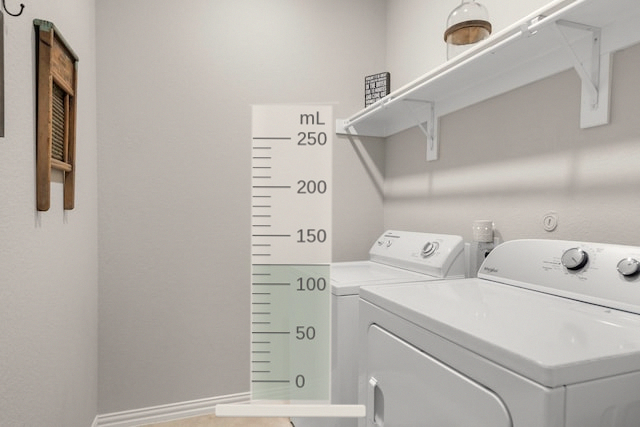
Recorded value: 120 mL
